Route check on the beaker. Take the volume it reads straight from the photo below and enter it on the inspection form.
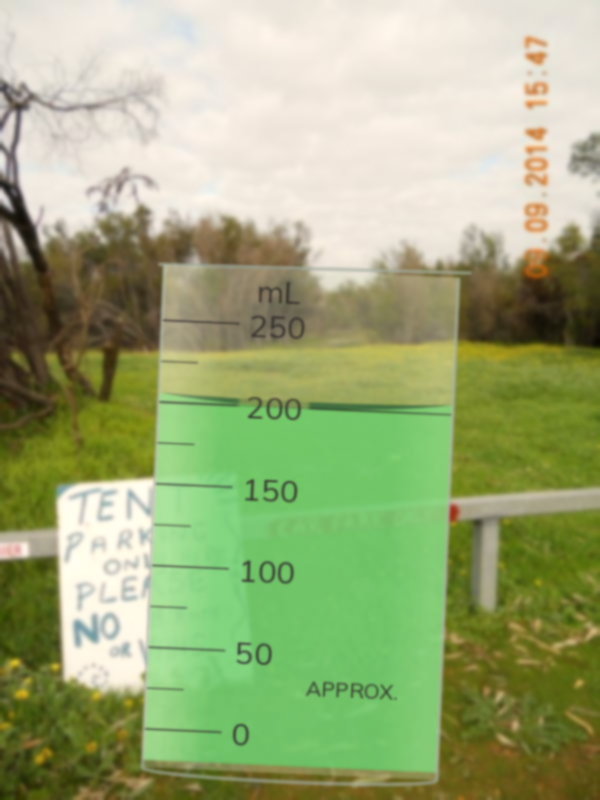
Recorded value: 200 mL
